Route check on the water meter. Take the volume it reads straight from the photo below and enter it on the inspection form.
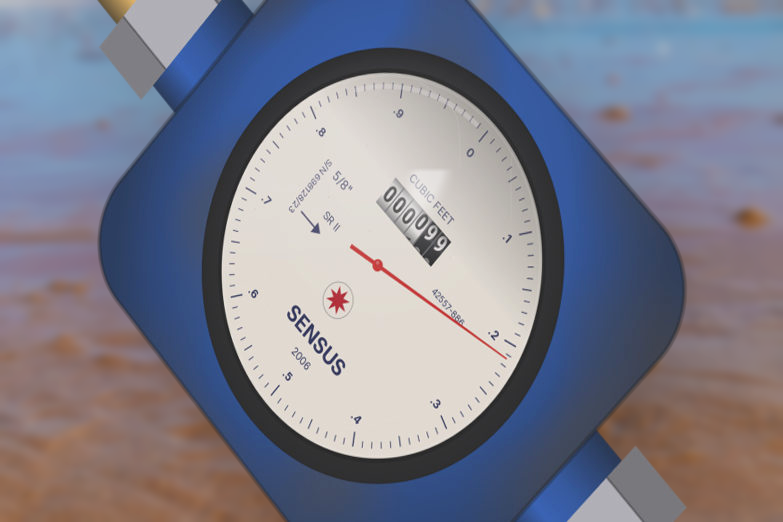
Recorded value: 99.21 ft³
